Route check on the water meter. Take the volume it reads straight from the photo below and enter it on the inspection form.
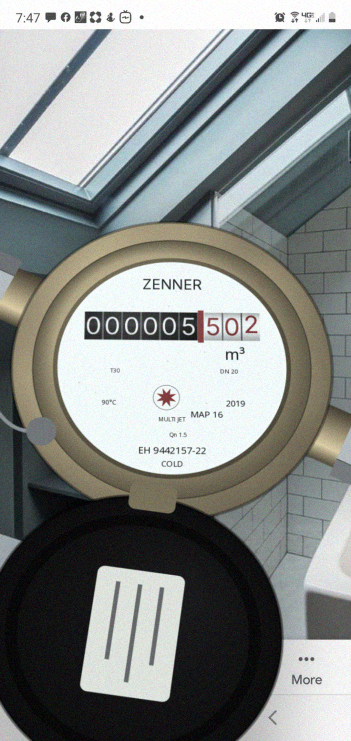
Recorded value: 5.502 m³
